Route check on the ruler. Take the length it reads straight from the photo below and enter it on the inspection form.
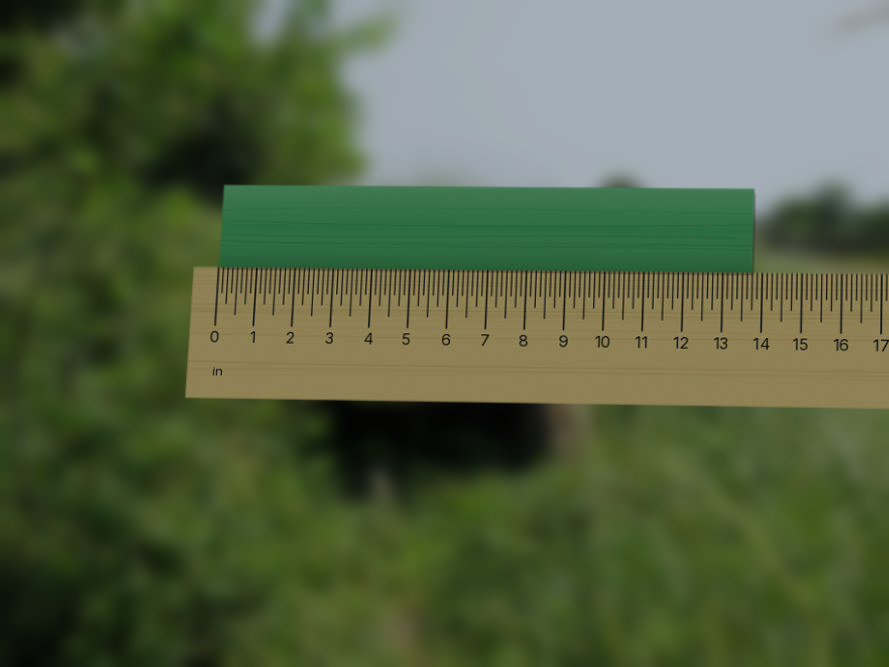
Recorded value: 13.75 in
